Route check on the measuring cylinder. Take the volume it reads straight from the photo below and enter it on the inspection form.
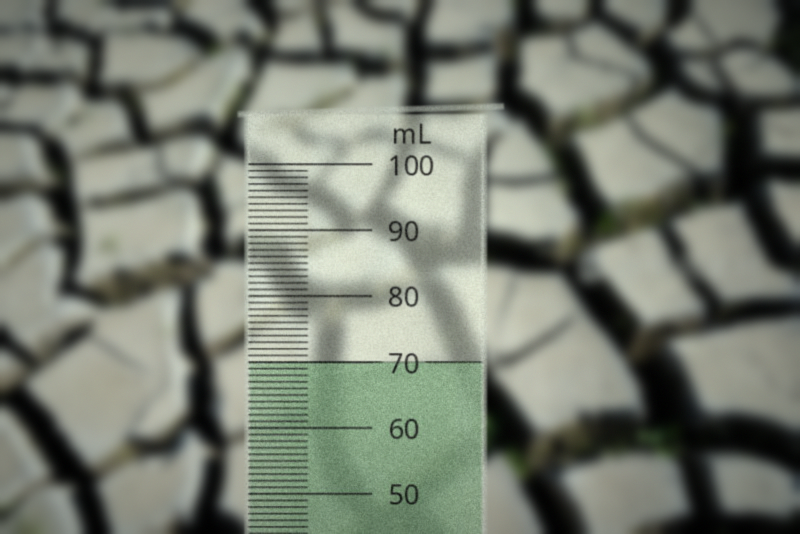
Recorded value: 70 mL
